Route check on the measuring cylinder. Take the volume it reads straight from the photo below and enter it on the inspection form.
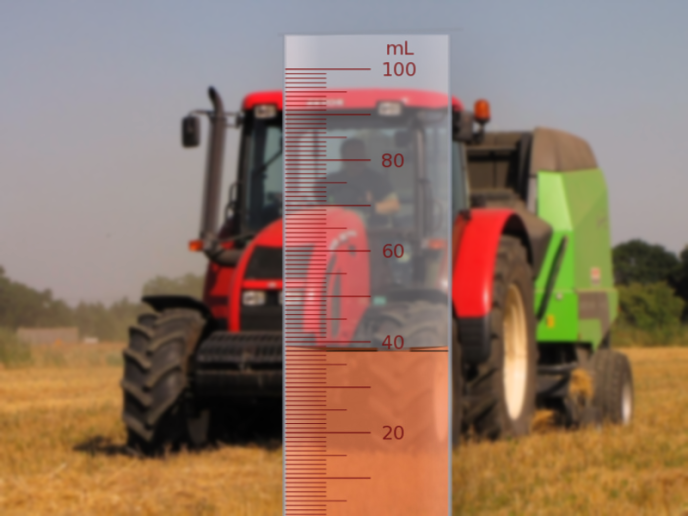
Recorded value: 38 mL
